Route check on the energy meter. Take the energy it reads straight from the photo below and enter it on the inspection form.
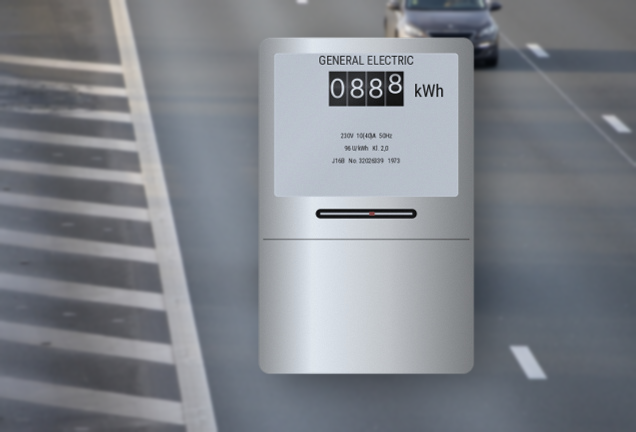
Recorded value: 888 kWh
